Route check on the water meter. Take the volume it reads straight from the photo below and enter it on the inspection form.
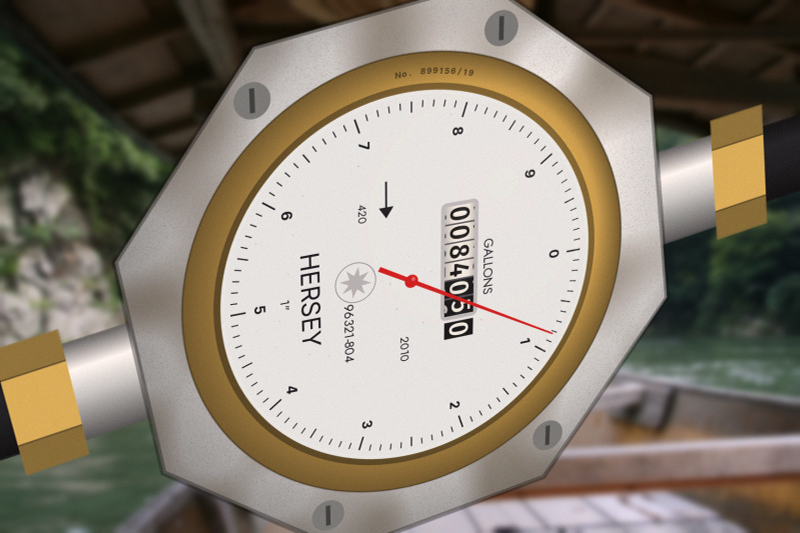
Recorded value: 84050.8 gal
